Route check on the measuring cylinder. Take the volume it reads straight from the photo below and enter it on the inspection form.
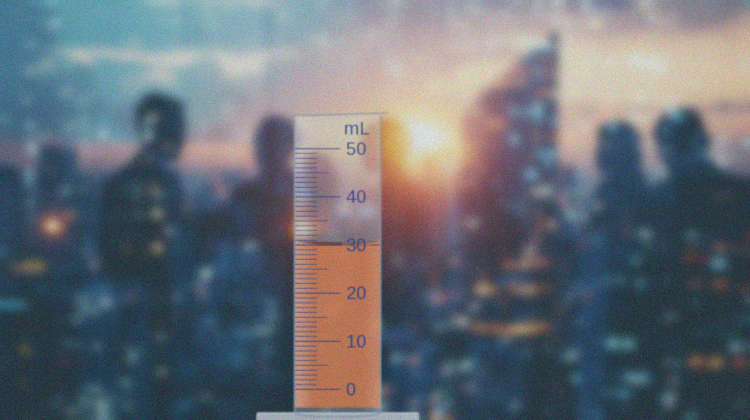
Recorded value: 30 mL
